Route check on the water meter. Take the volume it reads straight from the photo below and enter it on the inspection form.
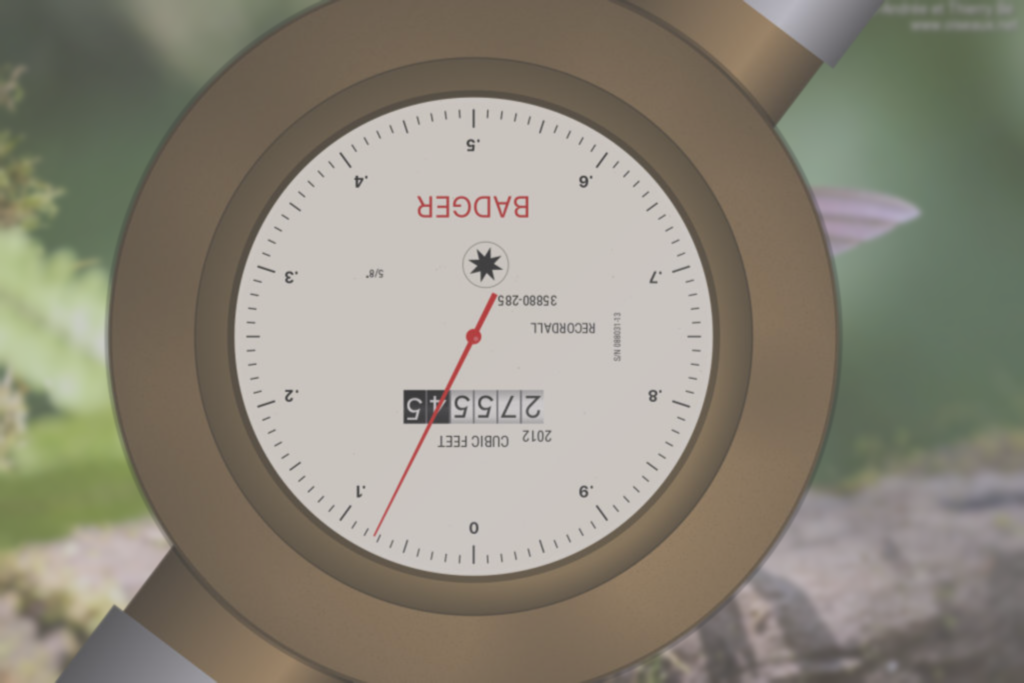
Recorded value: 275545.07 ft³
